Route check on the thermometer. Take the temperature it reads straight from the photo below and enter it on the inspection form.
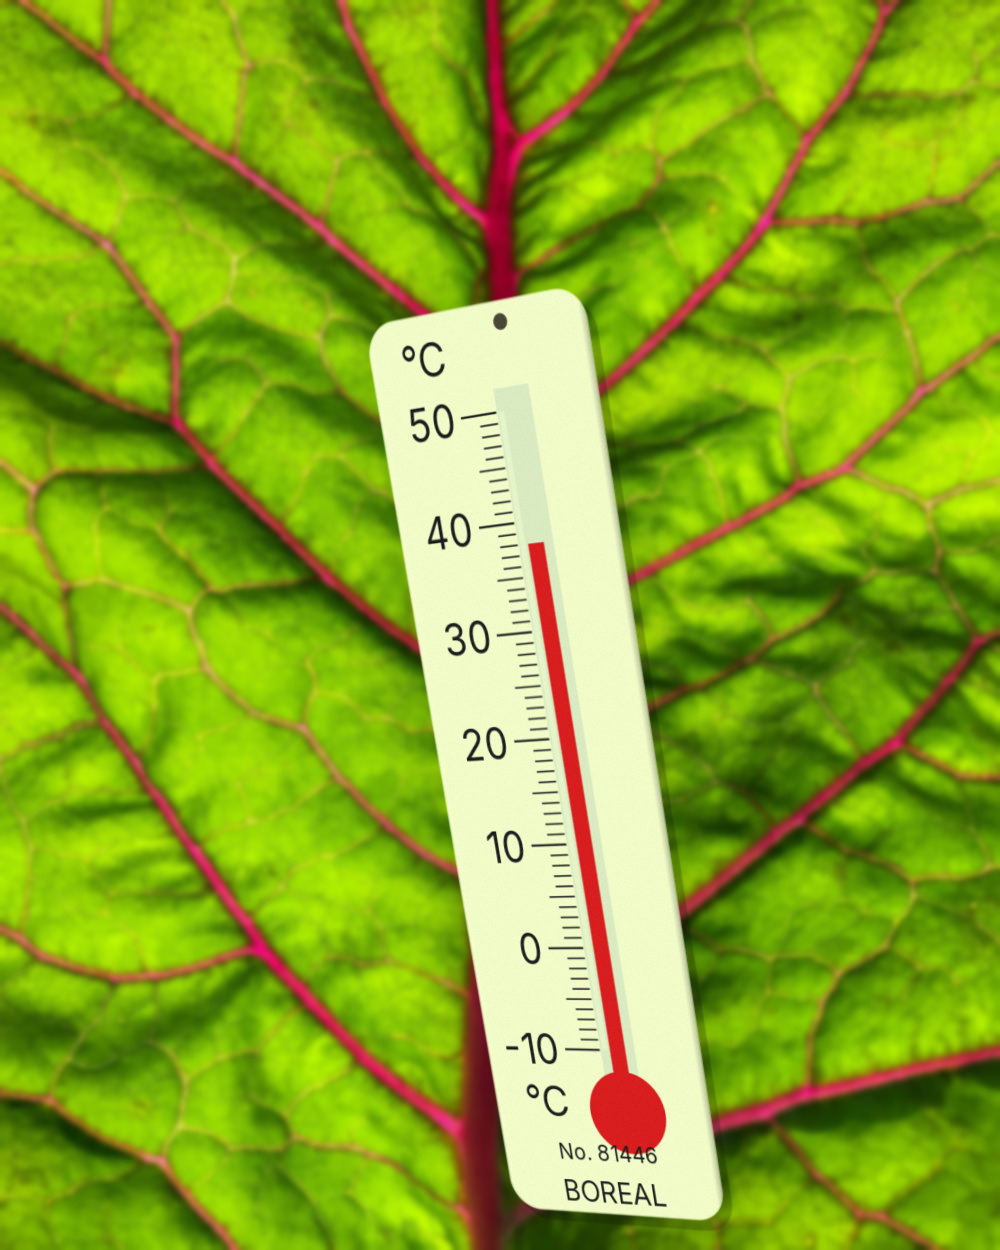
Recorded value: 38 °C
